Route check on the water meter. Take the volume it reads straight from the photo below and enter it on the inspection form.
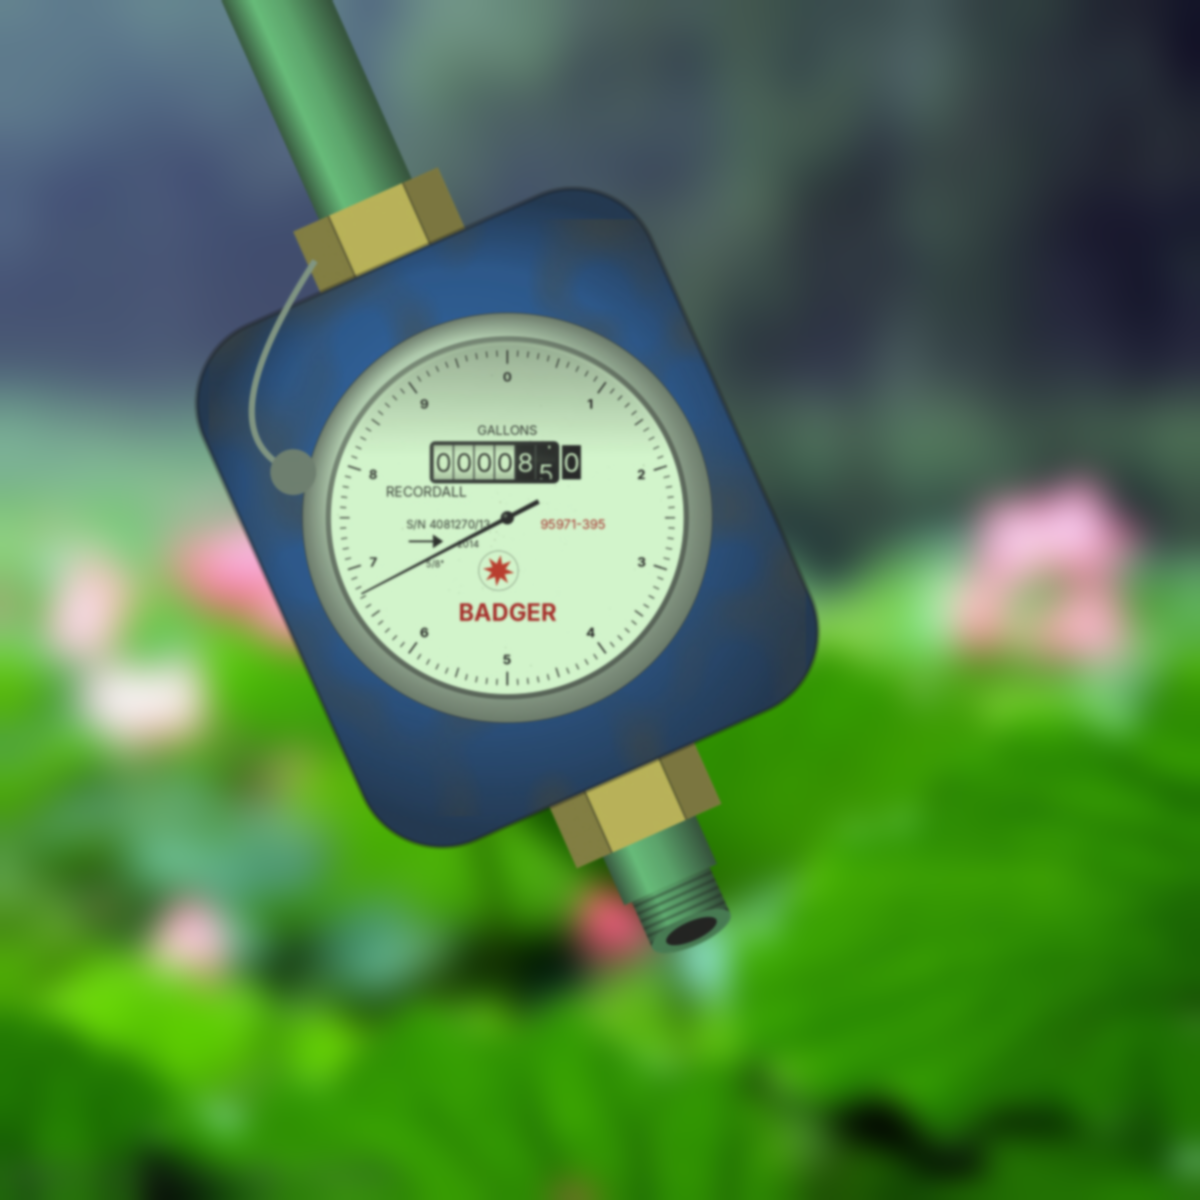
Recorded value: 846.7 gal
